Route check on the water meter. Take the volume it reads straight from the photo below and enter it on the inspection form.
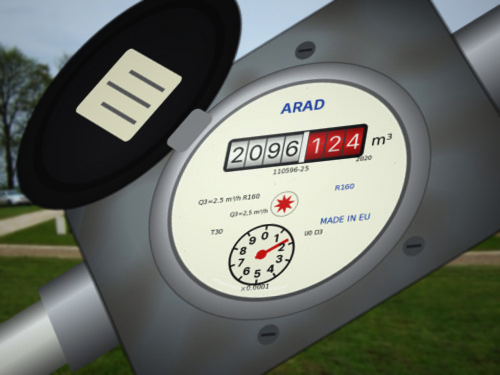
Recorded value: 2096.1241 m³
